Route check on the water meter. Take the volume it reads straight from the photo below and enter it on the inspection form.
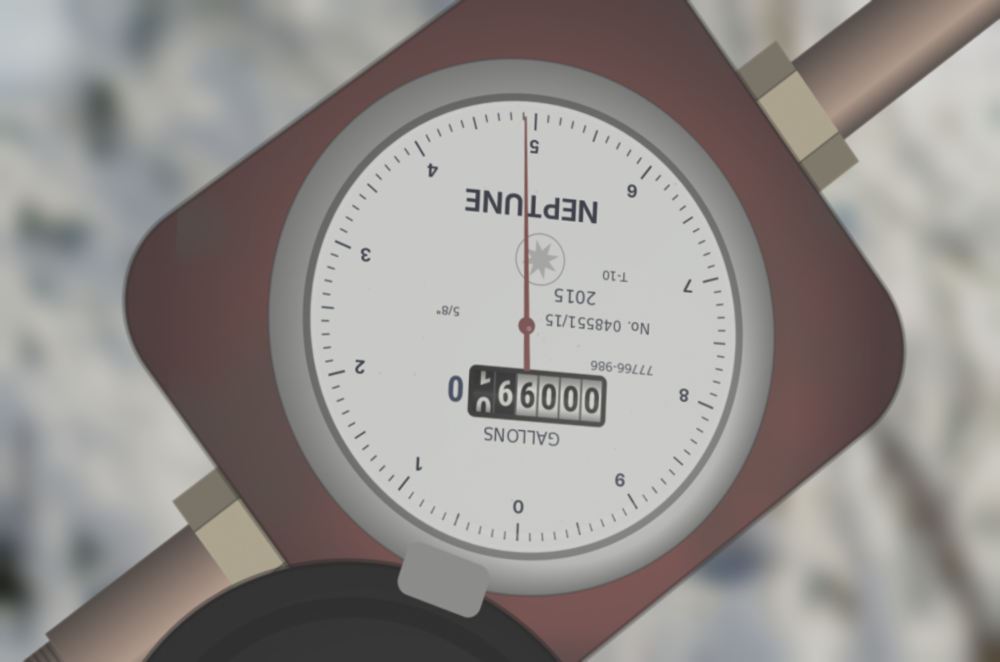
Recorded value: 9904.9 gal
